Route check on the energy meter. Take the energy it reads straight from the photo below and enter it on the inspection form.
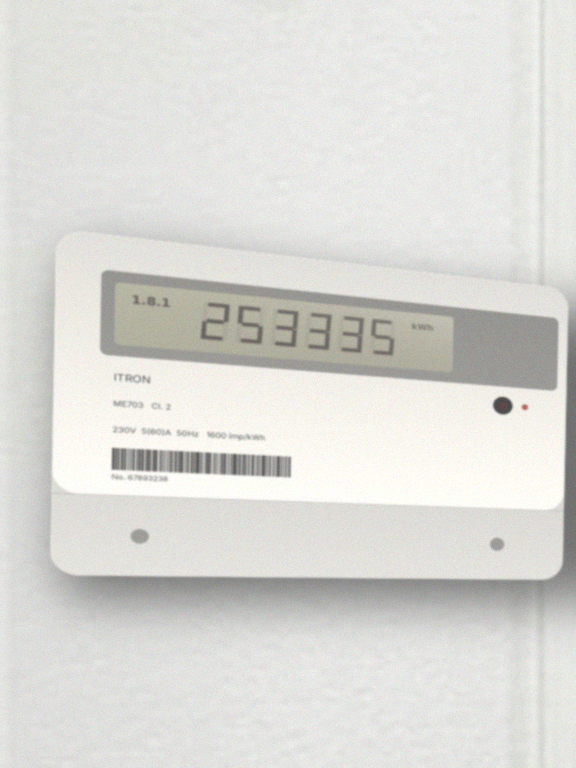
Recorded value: 253335 kWh
